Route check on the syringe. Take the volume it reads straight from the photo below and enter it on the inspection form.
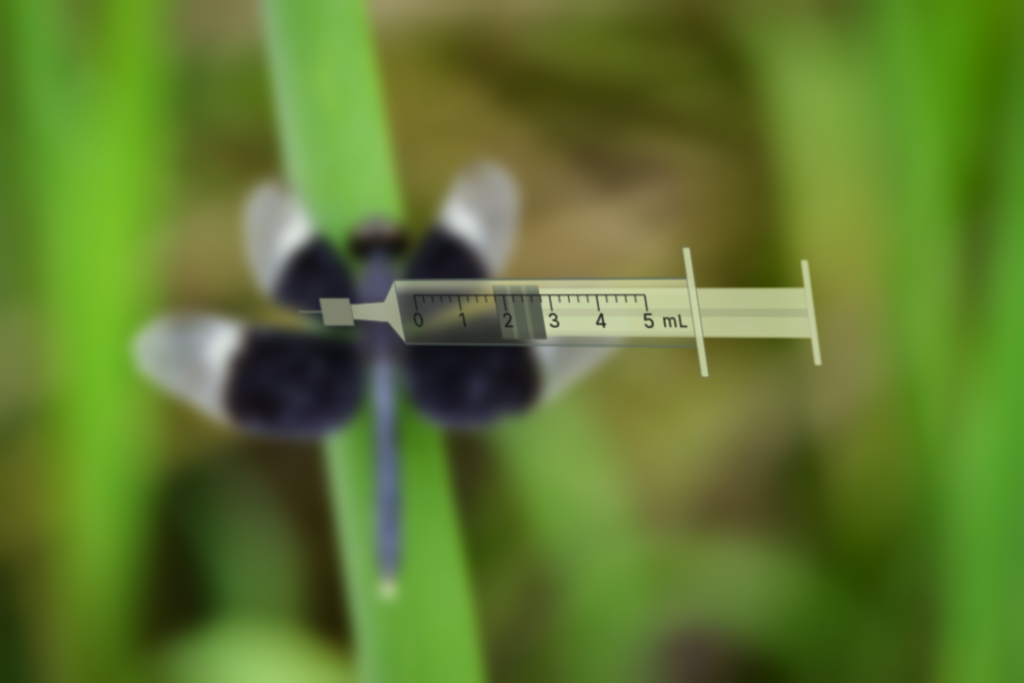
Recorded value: 1.8 mL
